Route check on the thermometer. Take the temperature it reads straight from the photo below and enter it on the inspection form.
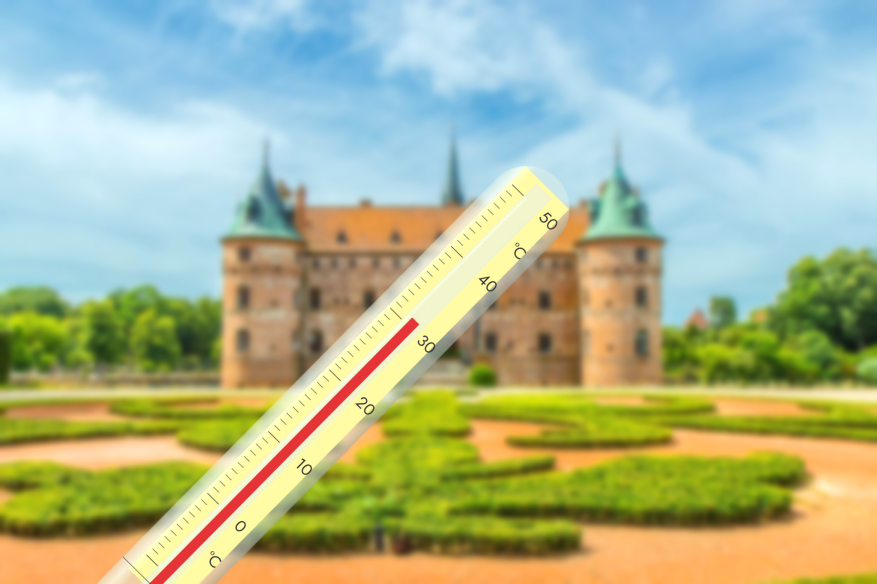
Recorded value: 31 °C
